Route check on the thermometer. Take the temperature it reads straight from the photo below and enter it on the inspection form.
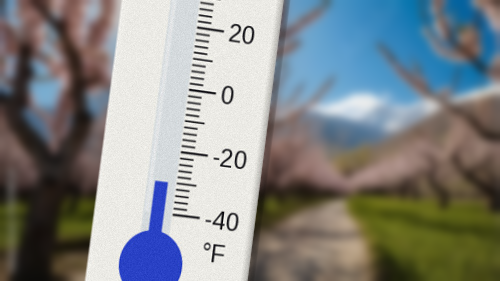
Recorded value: -30 °F
